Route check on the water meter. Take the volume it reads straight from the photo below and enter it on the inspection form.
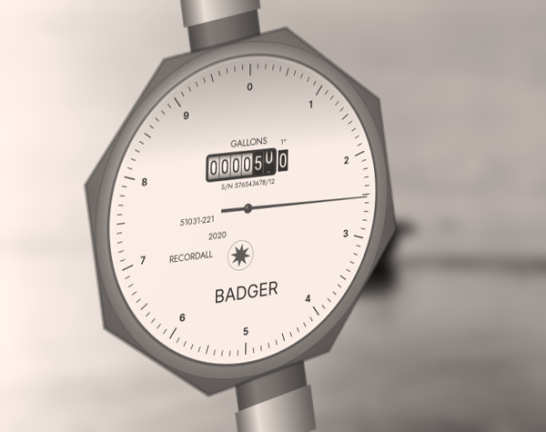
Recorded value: 502.5 gal
